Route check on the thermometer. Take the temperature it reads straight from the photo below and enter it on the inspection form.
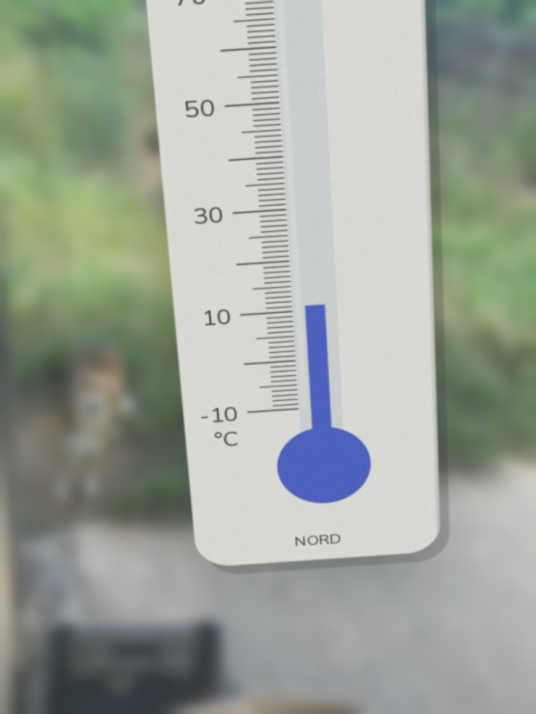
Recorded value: 11 °C
